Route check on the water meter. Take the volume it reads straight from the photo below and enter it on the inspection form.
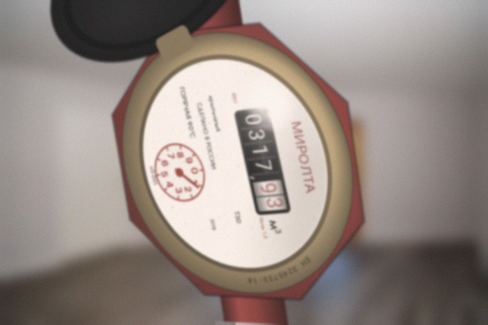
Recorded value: 317.931 m³
